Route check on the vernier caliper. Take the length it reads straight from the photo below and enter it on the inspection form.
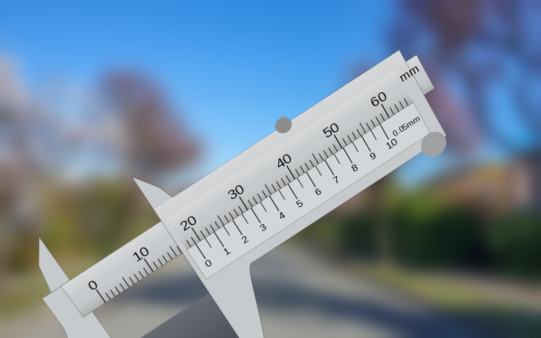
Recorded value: 19.0 mm
